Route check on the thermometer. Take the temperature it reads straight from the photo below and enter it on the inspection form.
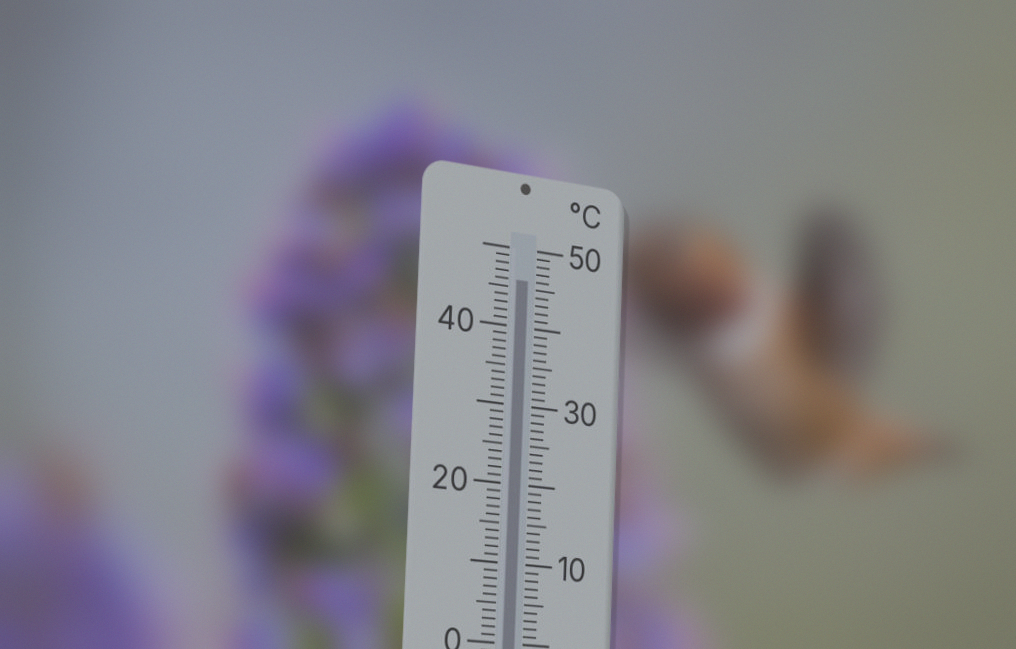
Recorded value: 46 °C
